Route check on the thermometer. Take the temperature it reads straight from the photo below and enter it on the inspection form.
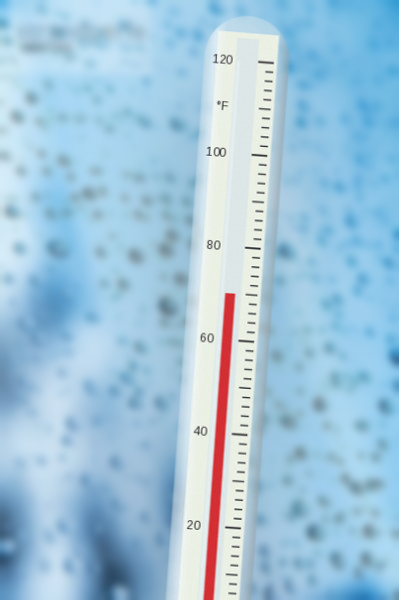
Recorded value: 70 °F
